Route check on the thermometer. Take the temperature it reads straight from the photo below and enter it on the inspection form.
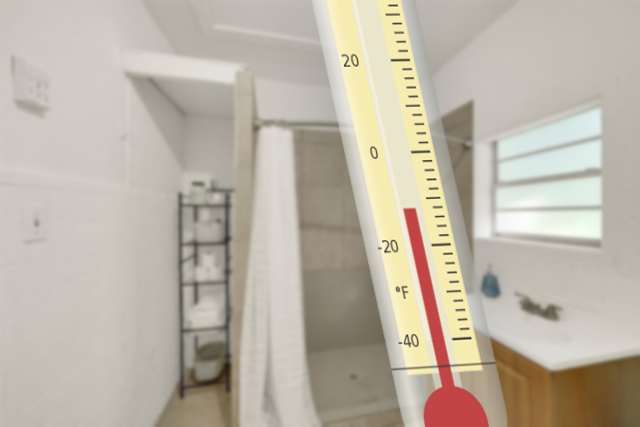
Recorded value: -12 °F
